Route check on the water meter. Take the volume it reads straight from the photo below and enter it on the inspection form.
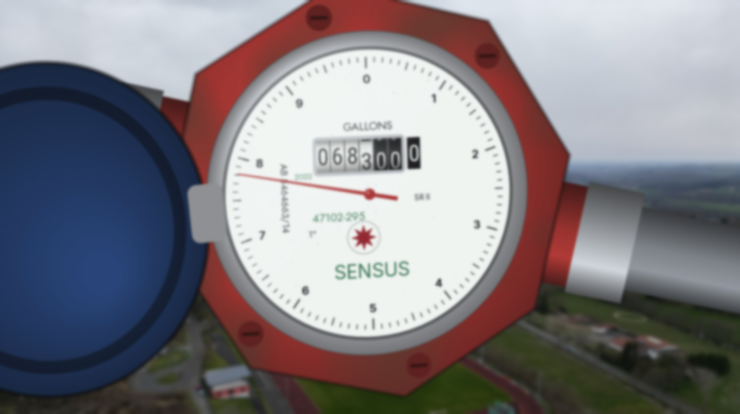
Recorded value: 682997.8 gal
